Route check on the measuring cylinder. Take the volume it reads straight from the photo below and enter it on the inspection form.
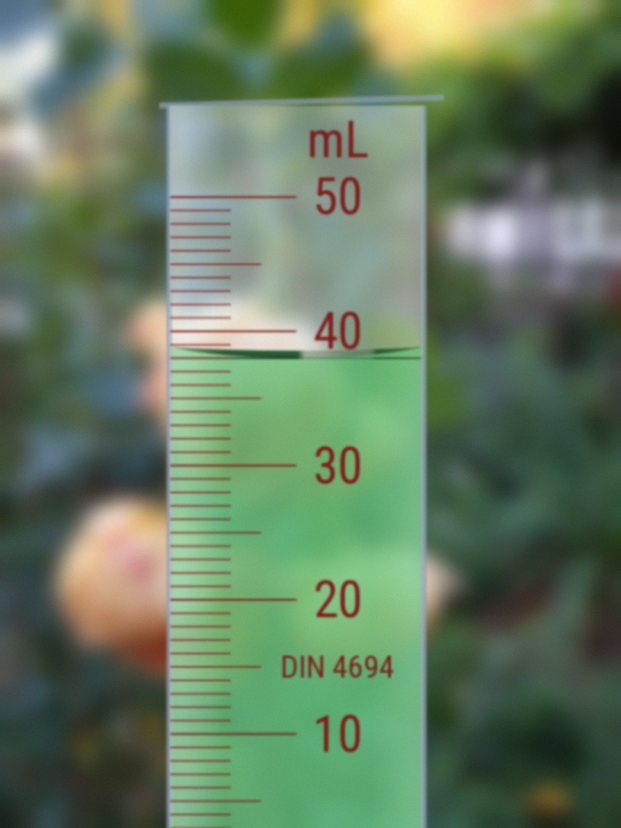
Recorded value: 38 mL
